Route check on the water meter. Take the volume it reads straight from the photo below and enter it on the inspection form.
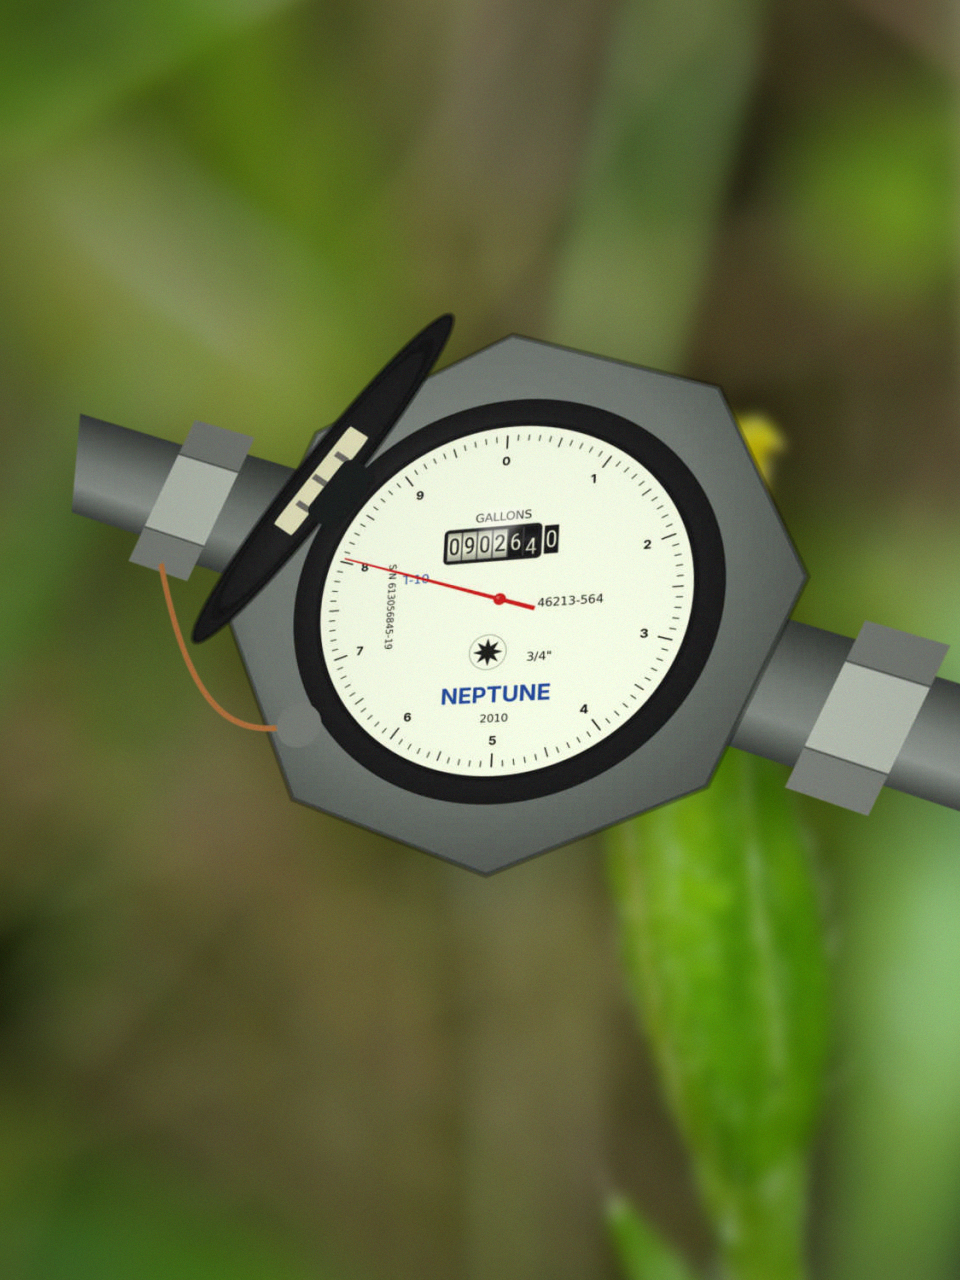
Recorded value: 902638.0 gal
